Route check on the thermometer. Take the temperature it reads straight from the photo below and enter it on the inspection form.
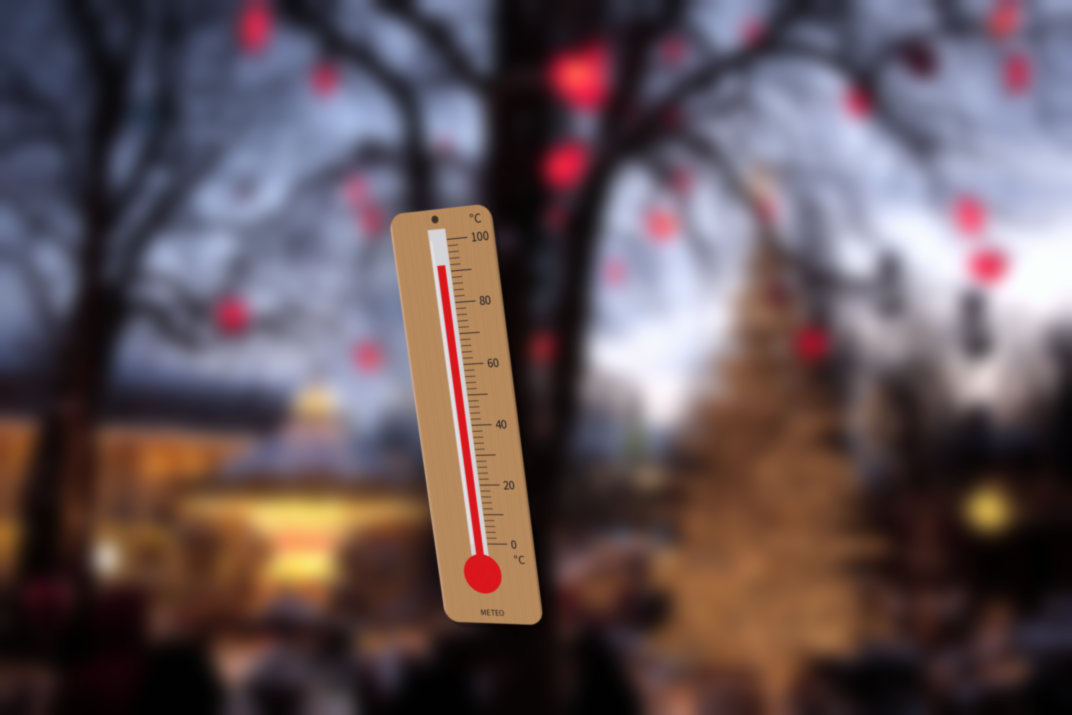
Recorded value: 92 °C
